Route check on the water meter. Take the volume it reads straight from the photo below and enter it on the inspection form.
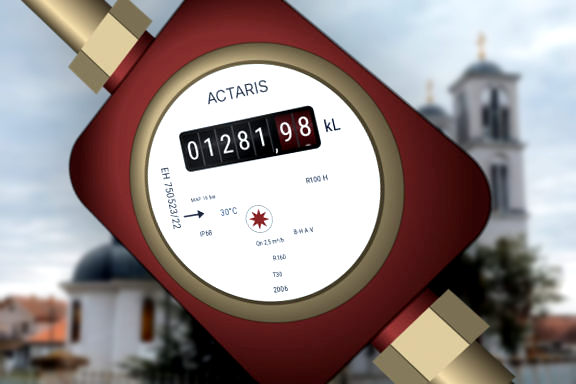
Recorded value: 1281.98 kL
